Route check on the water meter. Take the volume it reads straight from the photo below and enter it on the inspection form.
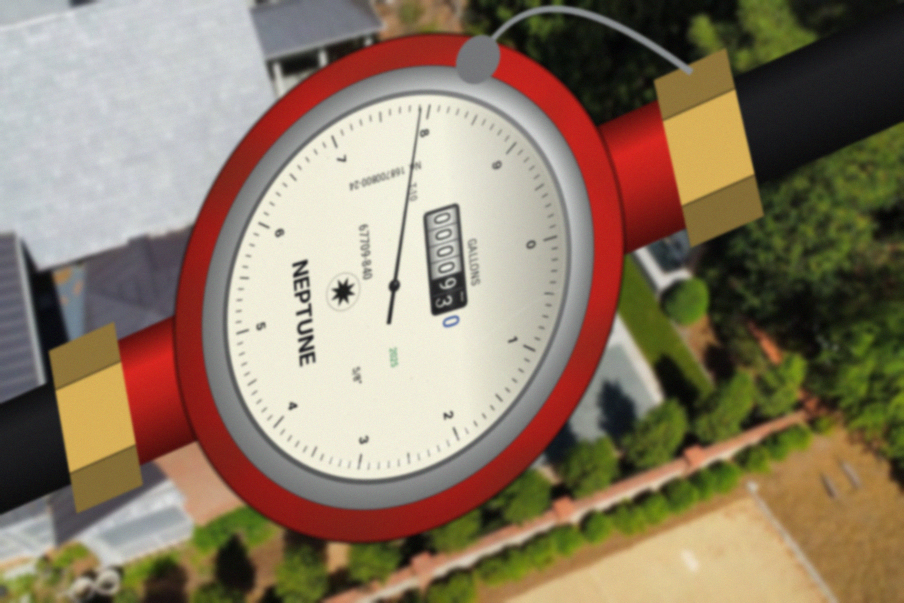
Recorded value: 927.9 gal
